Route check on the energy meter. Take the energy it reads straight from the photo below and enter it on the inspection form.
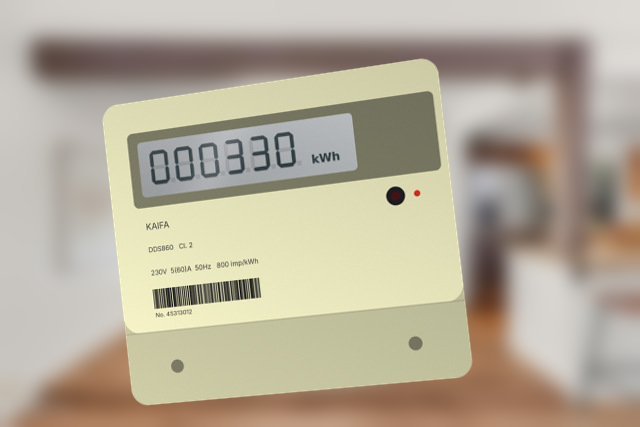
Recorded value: 330 kWh
